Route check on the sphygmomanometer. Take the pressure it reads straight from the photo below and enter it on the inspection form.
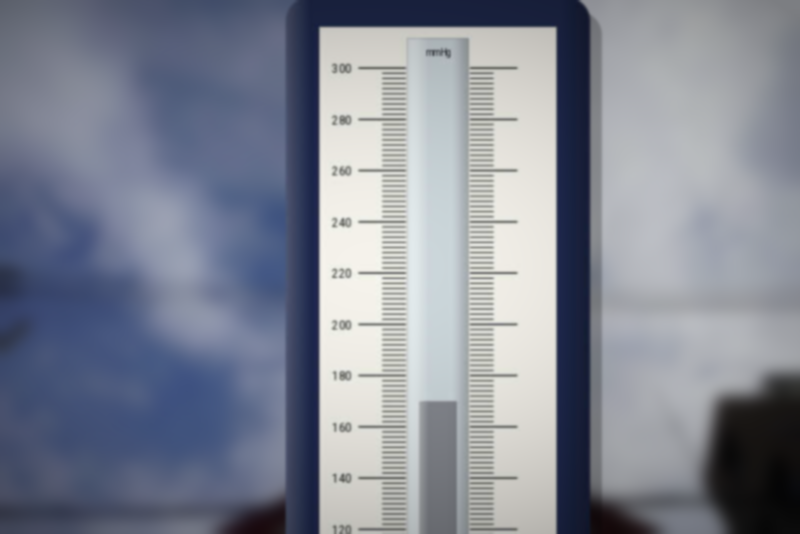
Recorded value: 170 mmHg
